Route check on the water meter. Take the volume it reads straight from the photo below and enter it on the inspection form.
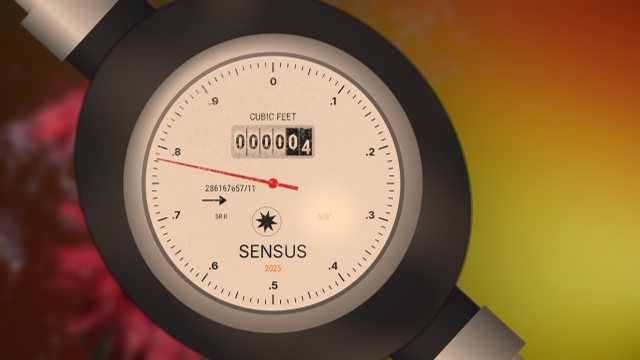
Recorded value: 3.78 ft³
